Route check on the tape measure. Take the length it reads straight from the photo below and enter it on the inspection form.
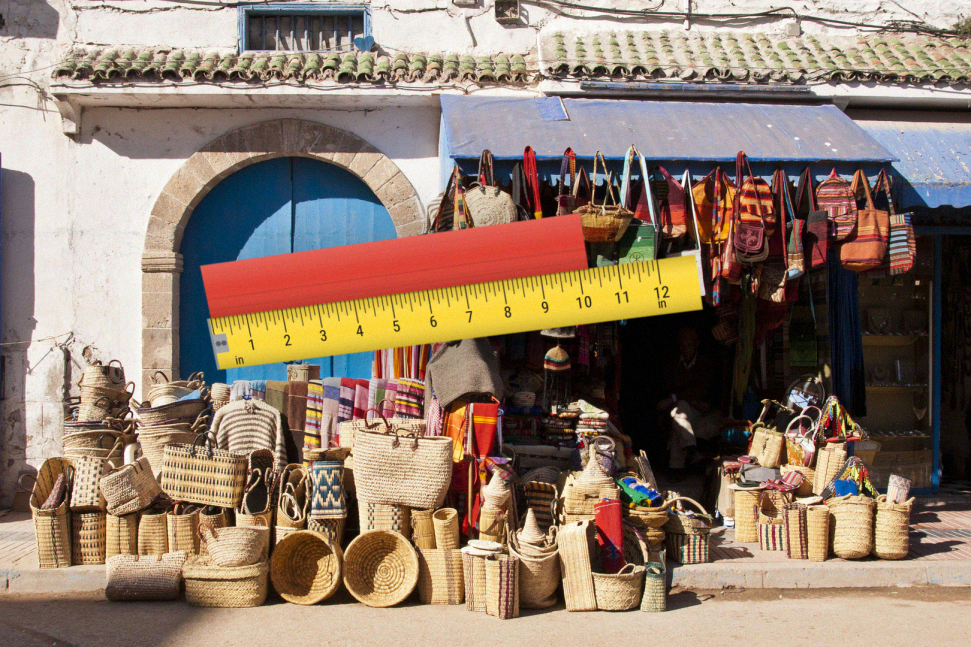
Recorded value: 10.25 in
